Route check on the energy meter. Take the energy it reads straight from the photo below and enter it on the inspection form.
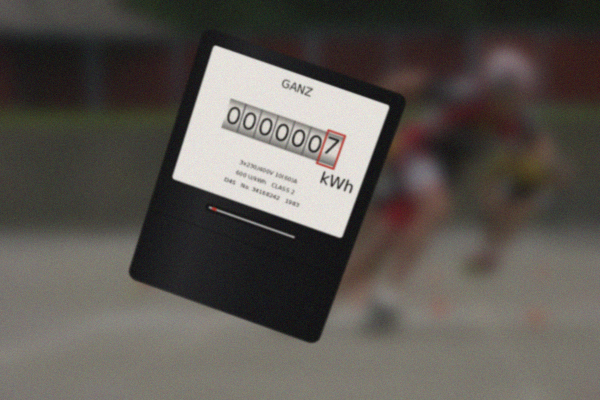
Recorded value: 0.7 kWh
